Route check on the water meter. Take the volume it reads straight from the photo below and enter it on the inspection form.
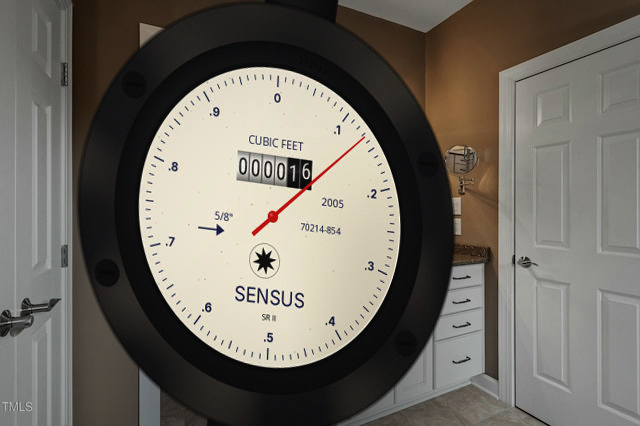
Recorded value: 16.13 ft³
